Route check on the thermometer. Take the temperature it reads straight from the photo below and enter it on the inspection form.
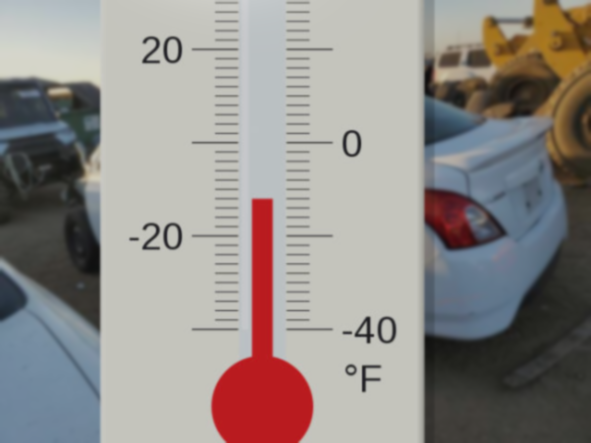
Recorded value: -12 °F
